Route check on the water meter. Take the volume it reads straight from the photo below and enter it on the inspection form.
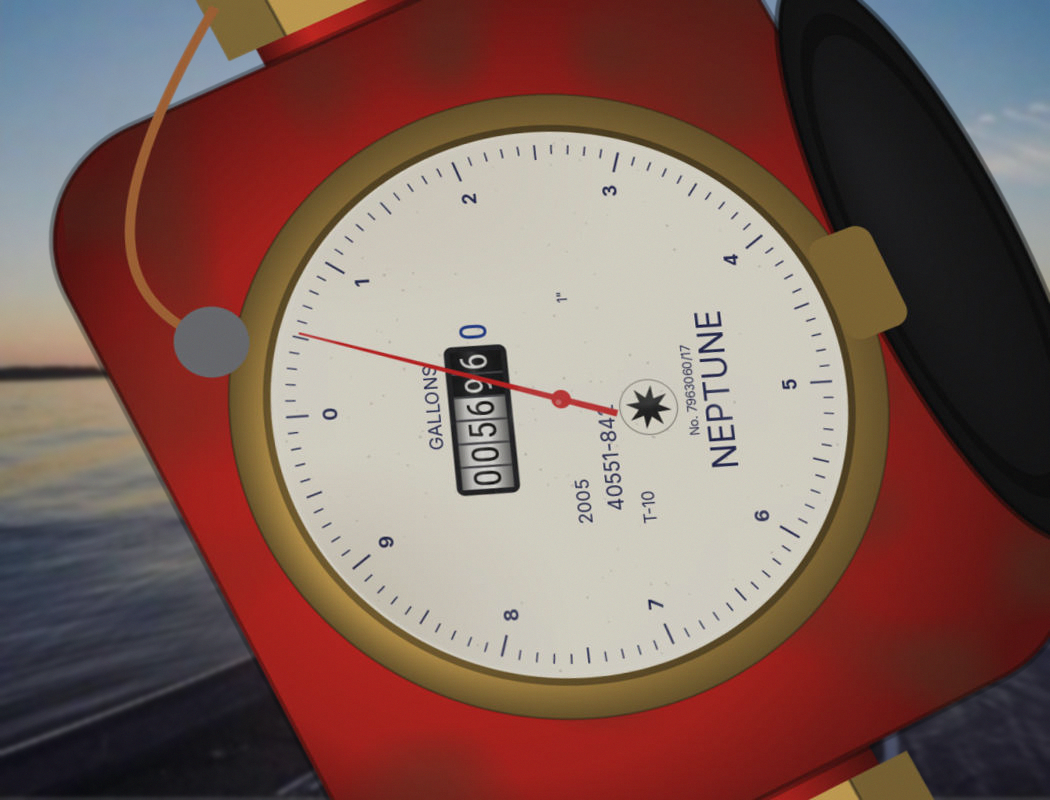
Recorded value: 56960.5 gal
